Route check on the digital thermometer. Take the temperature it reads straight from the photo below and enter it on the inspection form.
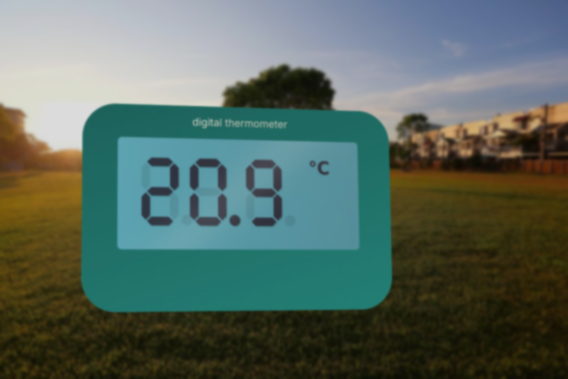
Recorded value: 20.9 °C
